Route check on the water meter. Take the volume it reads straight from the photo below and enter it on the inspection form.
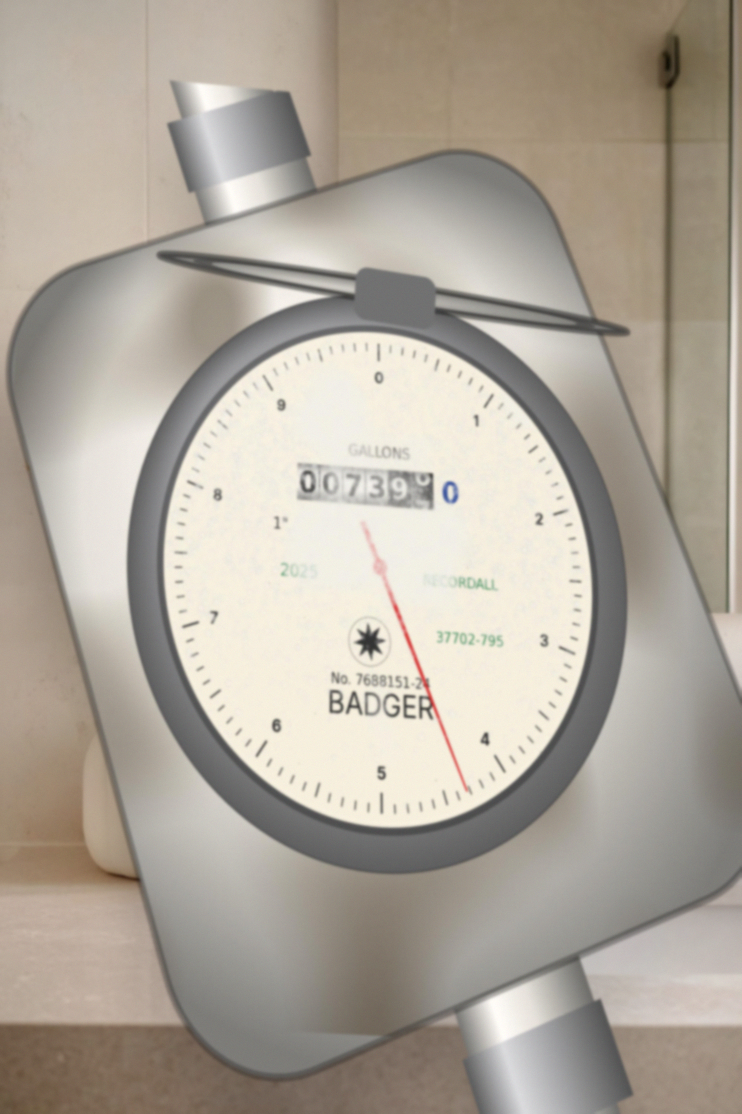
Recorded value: 73964.3 gal
